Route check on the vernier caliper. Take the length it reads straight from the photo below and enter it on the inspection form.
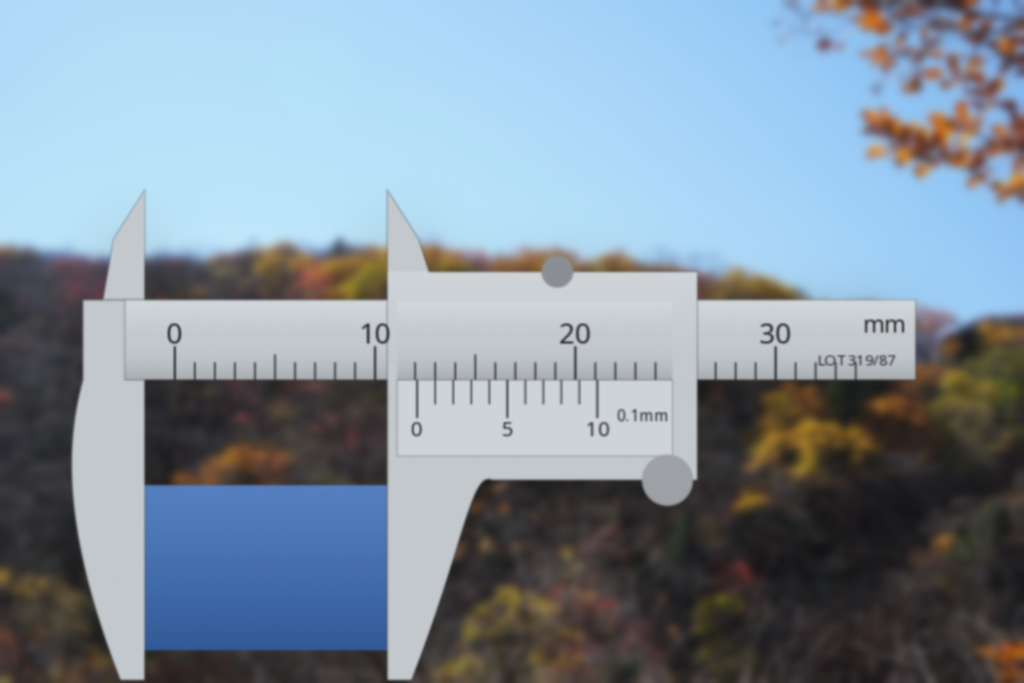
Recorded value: 12.1 mm
